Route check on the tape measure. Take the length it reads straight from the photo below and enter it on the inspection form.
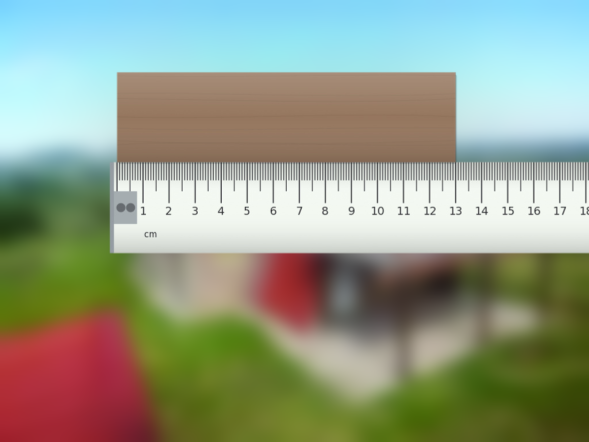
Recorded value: 13 cm
